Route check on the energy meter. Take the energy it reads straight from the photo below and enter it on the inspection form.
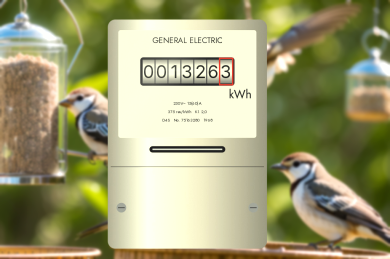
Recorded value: 1326.3 kWh
